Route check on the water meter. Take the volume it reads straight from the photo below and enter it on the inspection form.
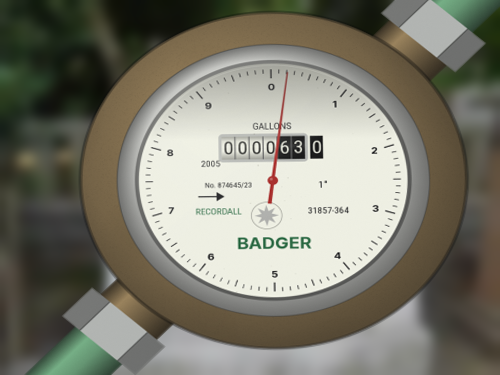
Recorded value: 630.2 gal
